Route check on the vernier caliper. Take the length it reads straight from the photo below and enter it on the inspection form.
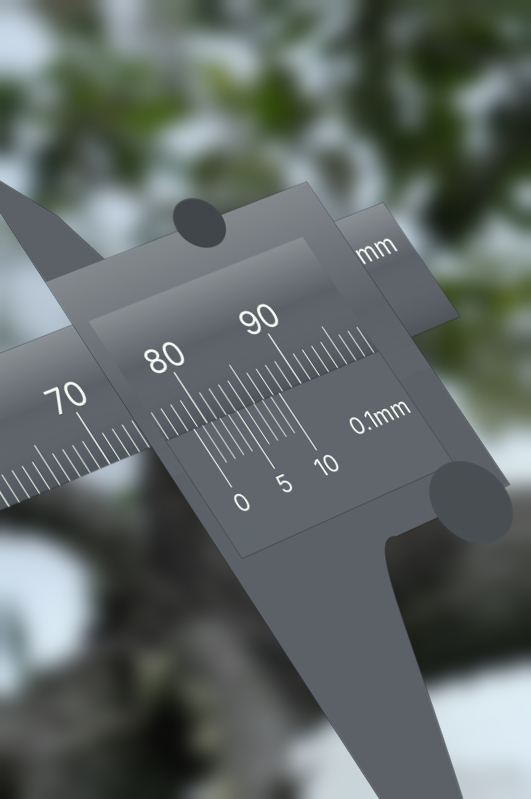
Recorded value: 78.6 mm
